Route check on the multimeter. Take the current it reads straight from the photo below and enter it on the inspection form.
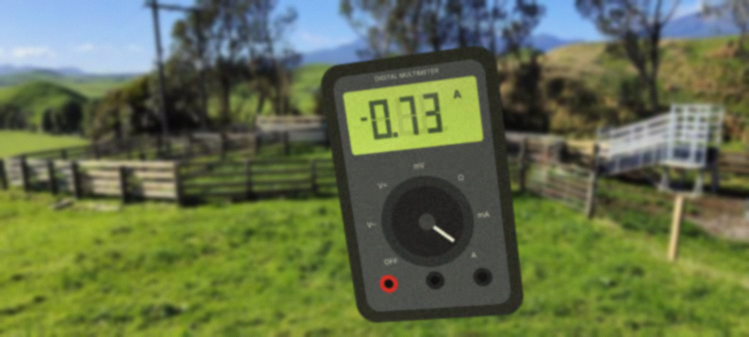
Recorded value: -0.73 A
